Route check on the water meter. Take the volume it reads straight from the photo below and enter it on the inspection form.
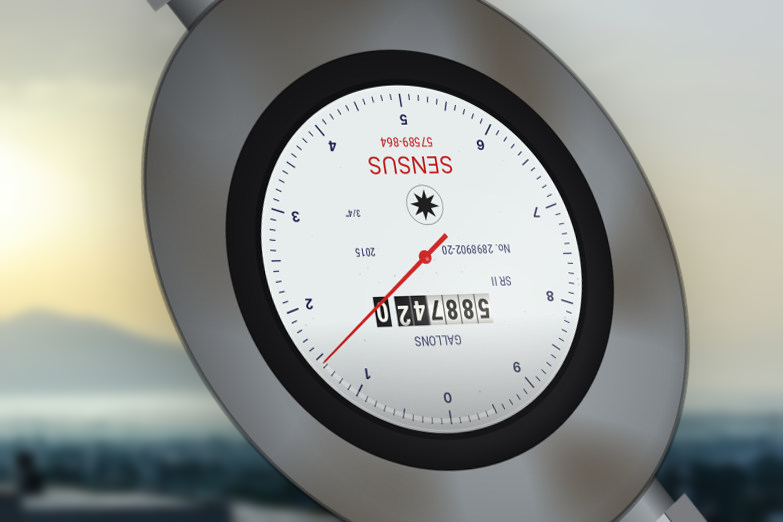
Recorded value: 5887421.4 gal
